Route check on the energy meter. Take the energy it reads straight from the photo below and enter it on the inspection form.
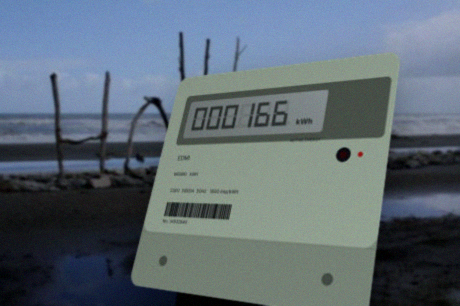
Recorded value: 166 kWh
